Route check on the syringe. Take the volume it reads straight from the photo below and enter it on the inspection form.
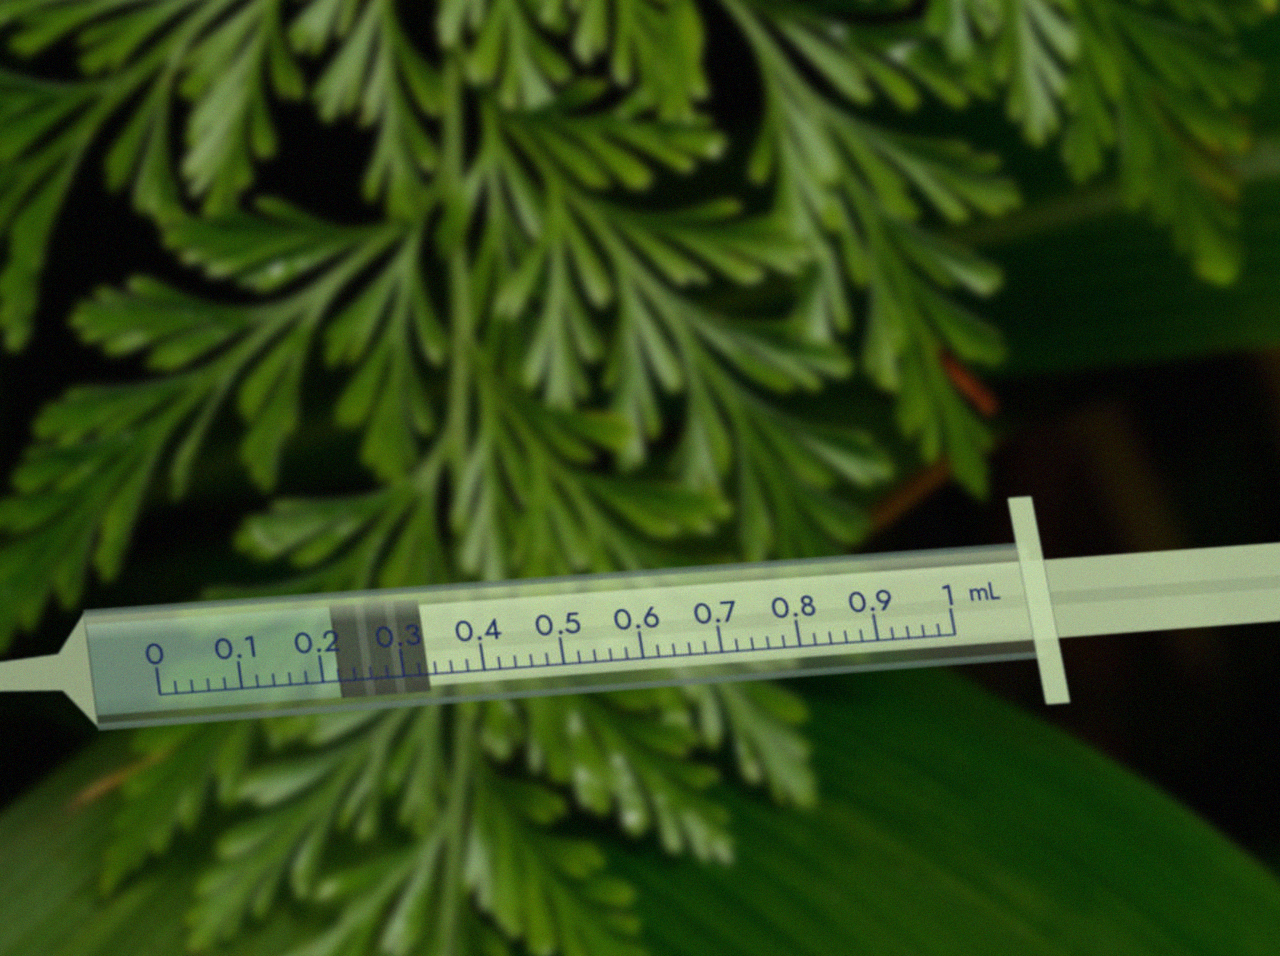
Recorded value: 0.22 mL
